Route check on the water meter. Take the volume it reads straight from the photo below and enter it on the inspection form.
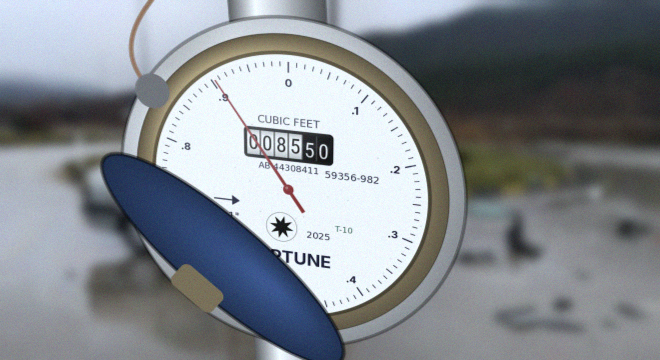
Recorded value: 8549.90 ft³
